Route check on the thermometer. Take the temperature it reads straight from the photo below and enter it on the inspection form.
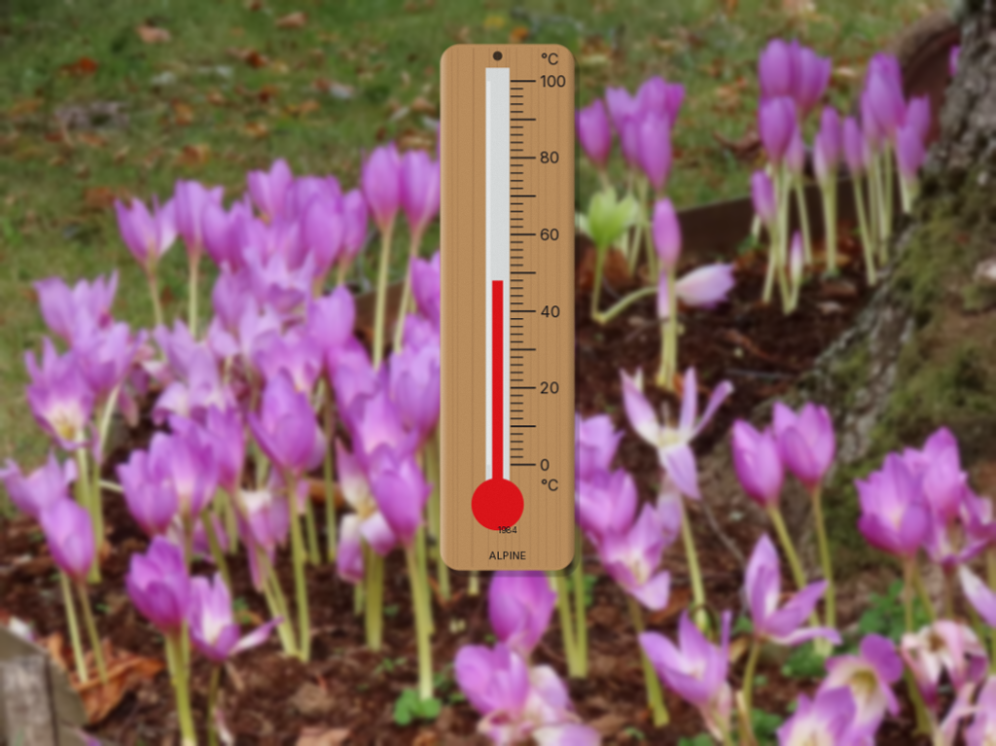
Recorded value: 48 °C
